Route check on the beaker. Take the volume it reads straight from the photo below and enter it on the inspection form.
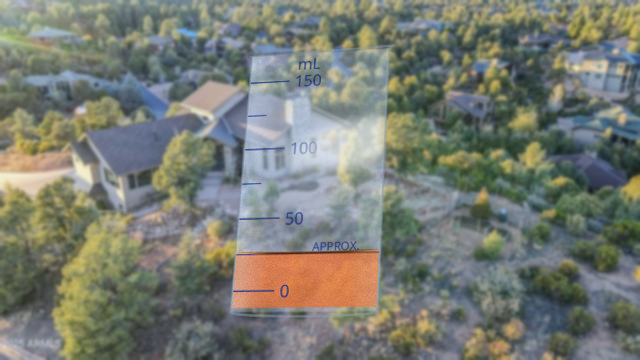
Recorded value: 25 mL
